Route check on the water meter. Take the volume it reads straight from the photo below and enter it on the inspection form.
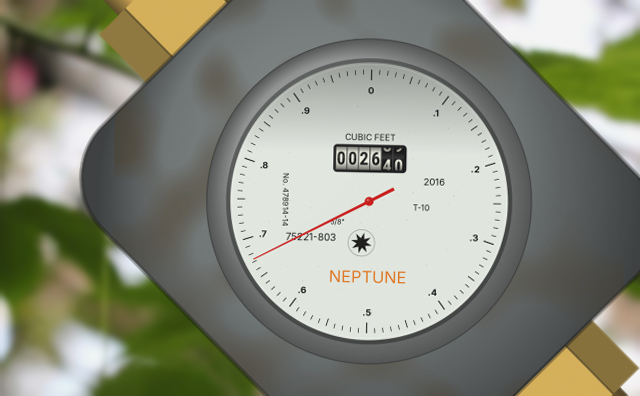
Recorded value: 2639.67 ft³
